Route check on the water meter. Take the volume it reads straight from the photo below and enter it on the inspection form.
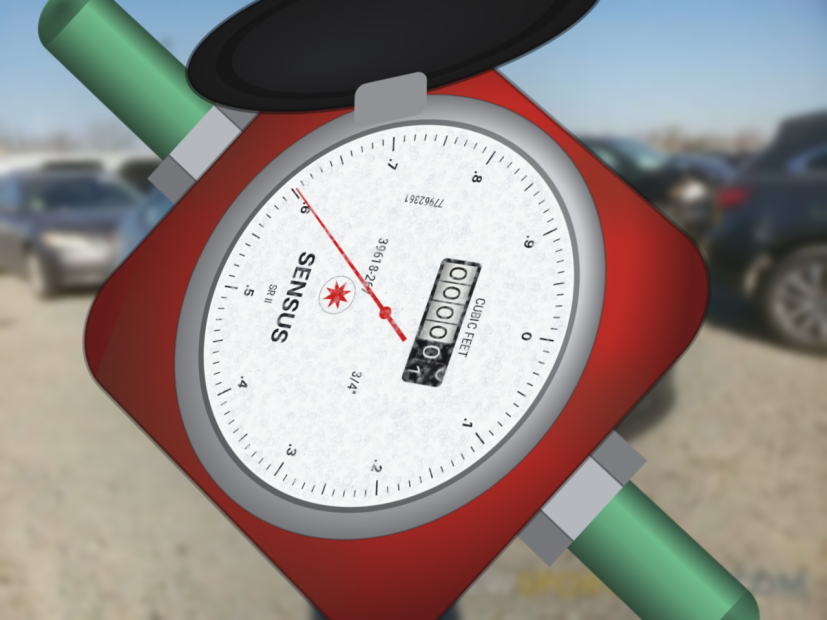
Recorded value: 0.60 ft³
